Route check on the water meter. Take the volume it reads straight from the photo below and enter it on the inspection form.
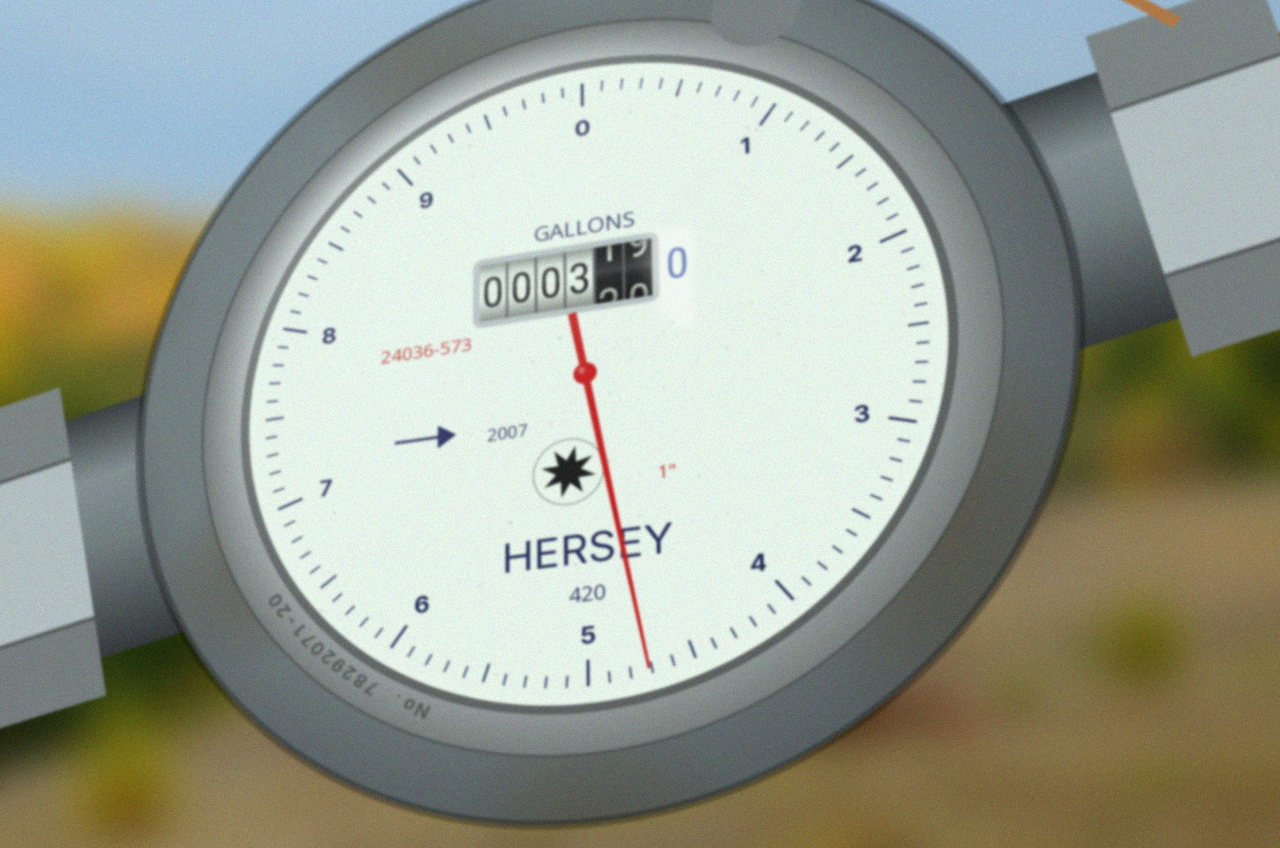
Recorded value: 3194.7 gal
